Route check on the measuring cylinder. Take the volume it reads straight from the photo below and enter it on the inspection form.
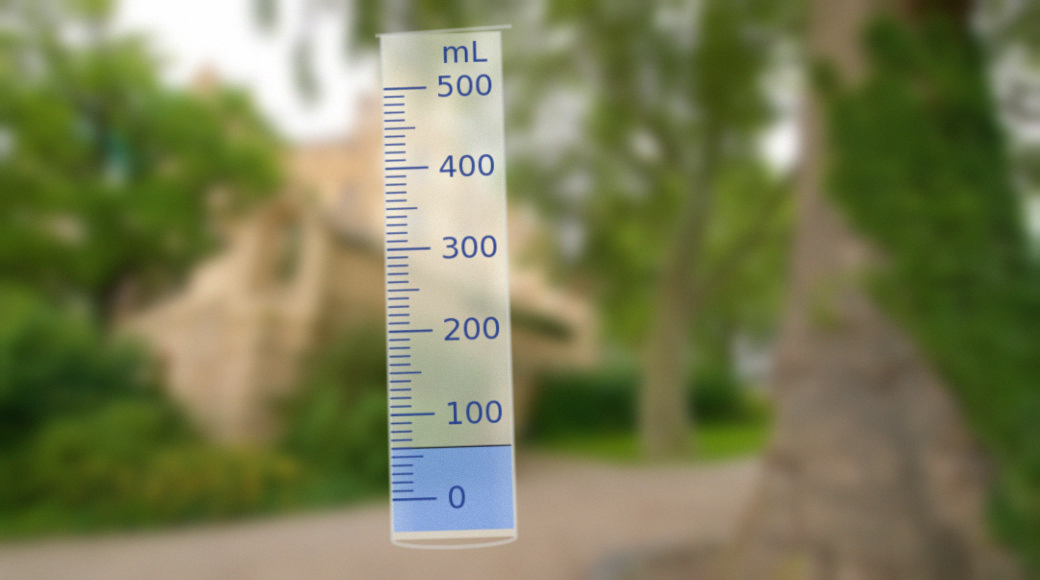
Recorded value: 60 mL
